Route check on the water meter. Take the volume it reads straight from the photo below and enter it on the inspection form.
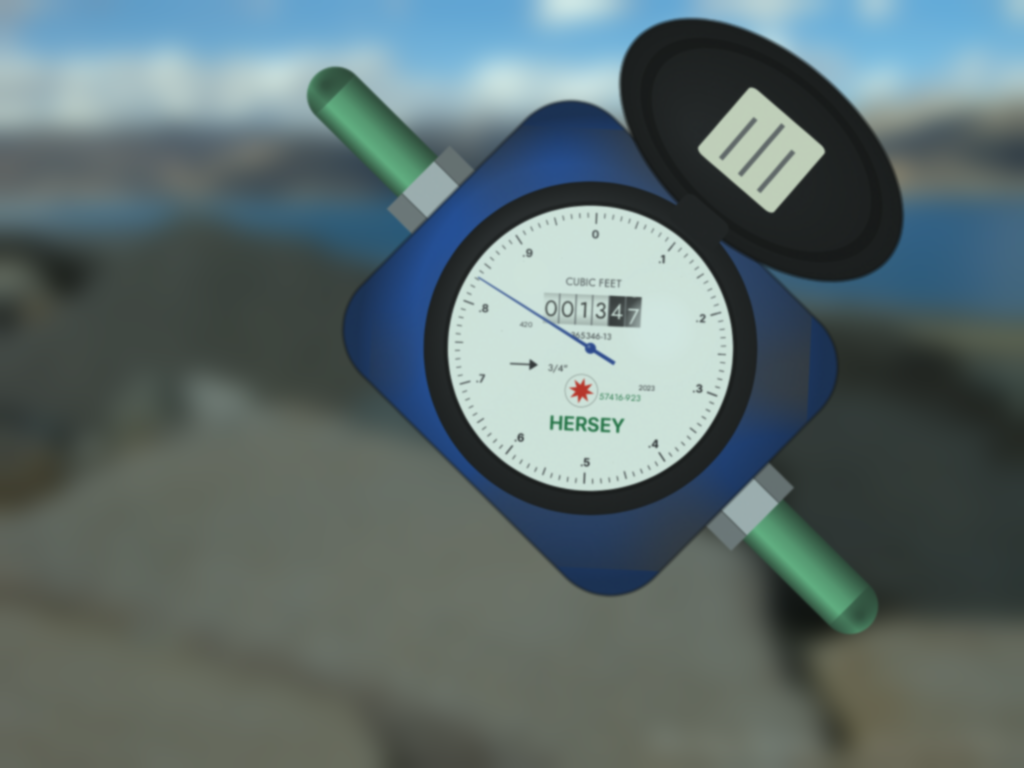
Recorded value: 1346.83 ft³
